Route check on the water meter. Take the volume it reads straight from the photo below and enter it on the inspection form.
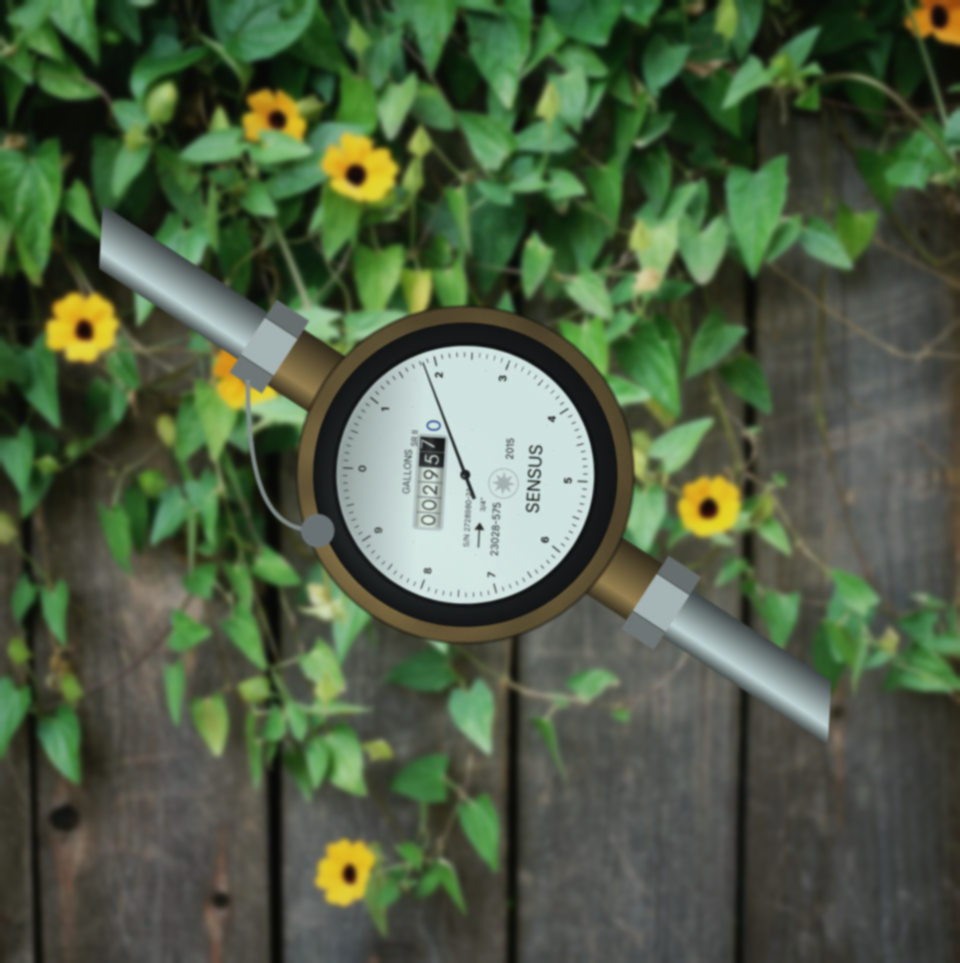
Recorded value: 29571.8 gal
